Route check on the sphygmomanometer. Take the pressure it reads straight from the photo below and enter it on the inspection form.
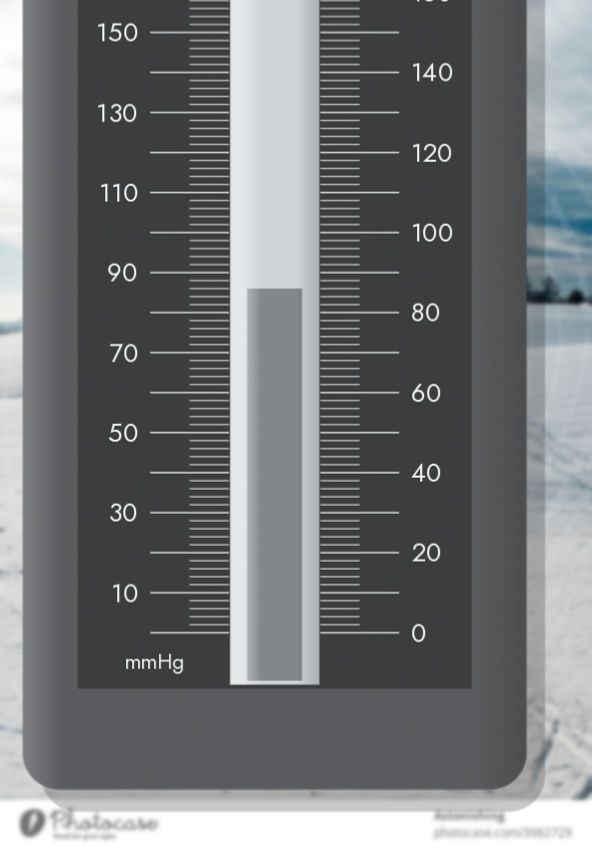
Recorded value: 86 mmHg
